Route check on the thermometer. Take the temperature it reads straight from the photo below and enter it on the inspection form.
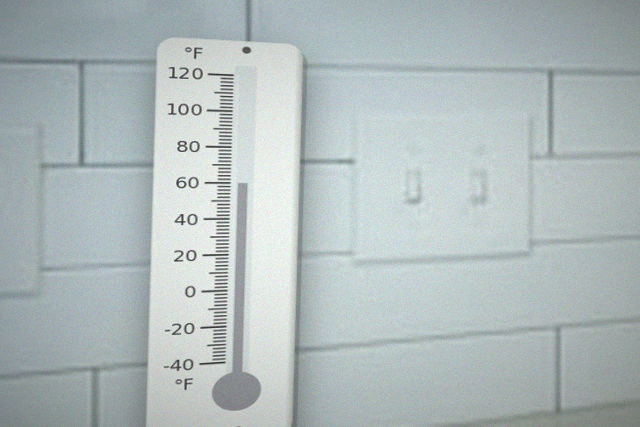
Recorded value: 60 °F
